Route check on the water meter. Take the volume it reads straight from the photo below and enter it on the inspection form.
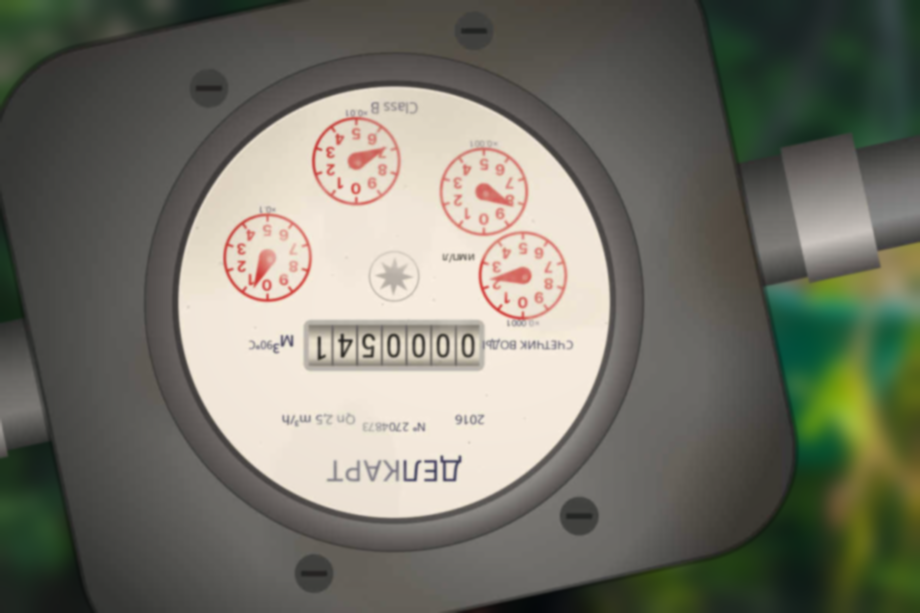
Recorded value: 541.0682 m³
